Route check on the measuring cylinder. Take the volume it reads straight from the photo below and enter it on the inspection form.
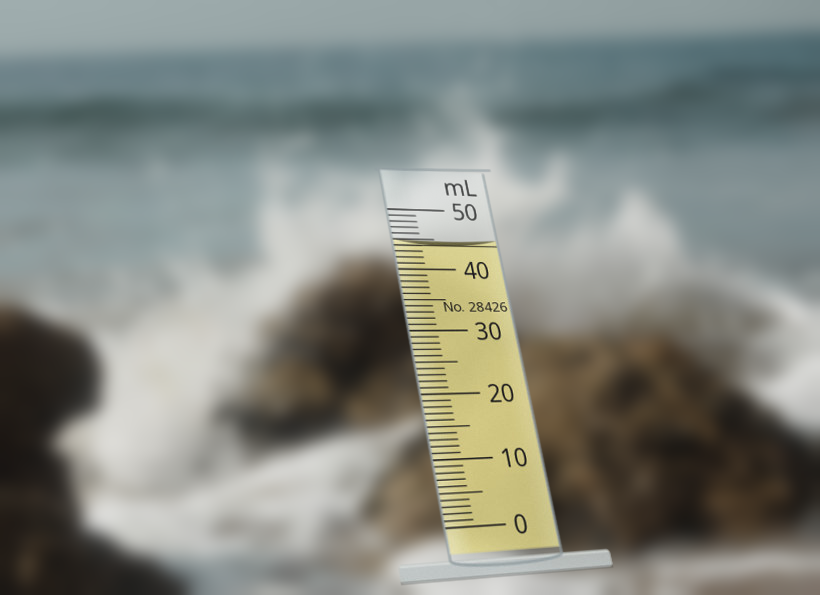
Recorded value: 44 mL
